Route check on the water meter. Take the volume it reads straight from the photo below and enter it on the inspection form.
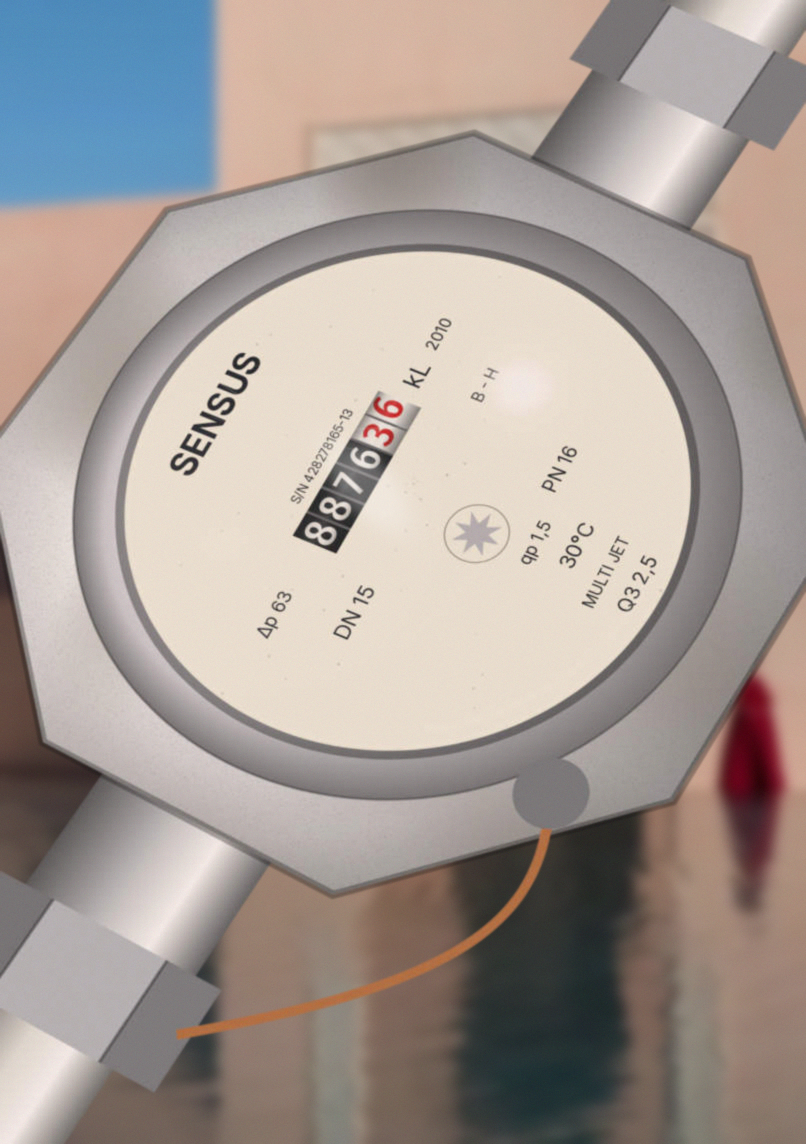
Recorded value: 8876.36 kL
